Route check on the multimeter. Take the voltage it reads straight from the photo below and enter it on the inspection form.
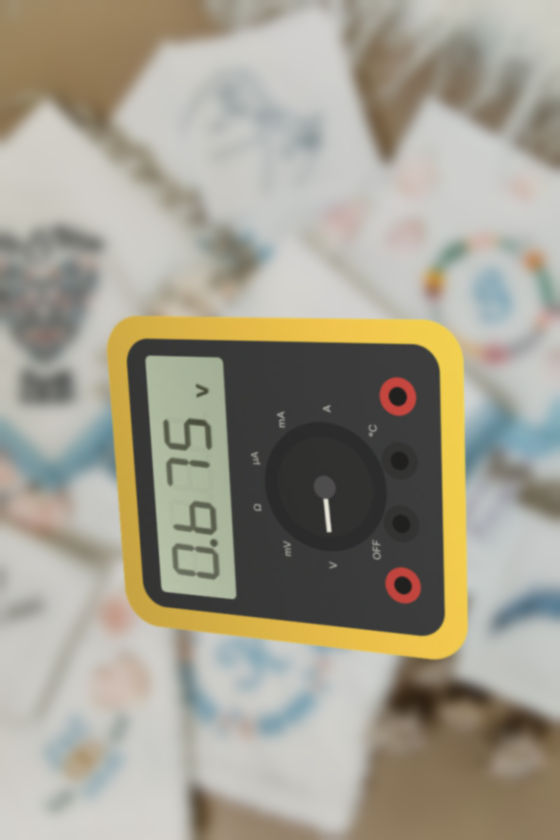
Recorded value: 0.675 V
